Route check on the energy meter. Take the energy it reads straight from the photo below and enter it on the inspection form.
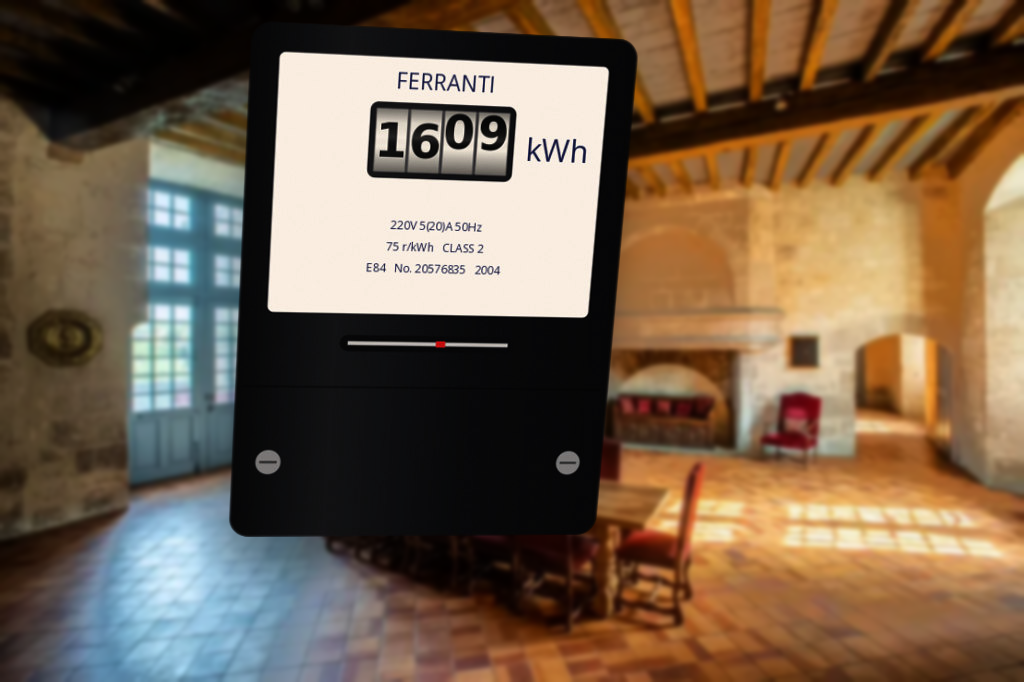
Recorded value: 1609 kWh
